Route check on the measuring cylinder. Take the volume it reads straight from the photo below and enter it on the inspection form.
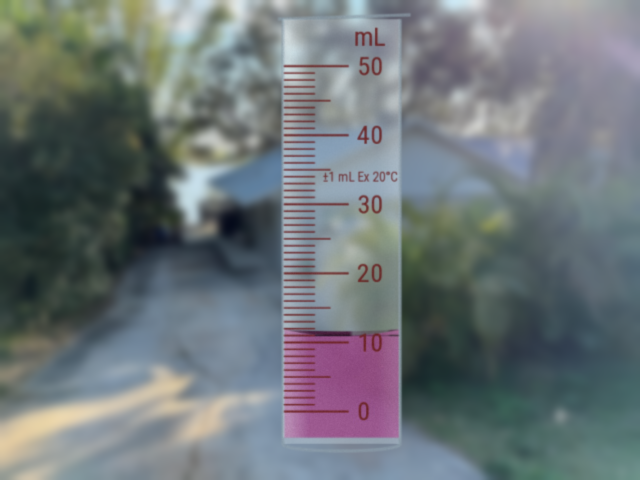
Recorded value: 11 mL
